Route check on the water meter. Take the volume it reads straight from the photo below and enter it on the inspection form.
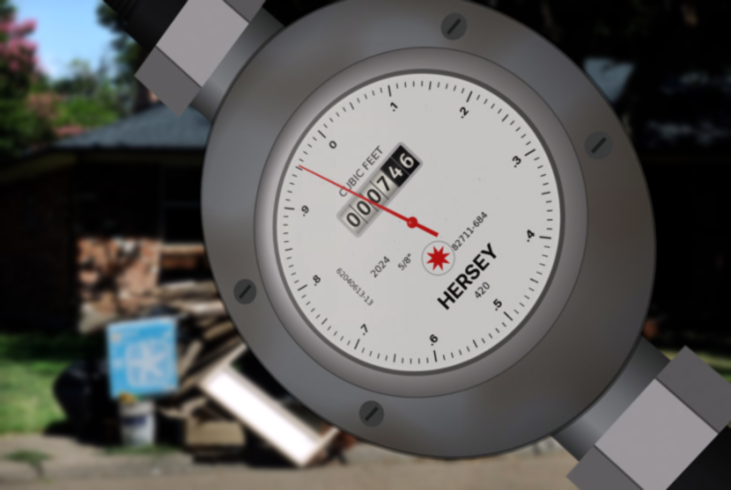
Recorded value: 745.95 ft³
